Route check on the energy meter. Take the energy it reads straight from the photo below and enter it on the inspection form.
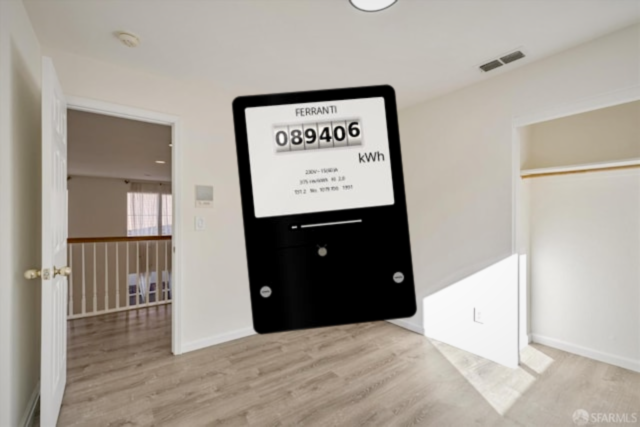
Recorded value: 89406 kWh
